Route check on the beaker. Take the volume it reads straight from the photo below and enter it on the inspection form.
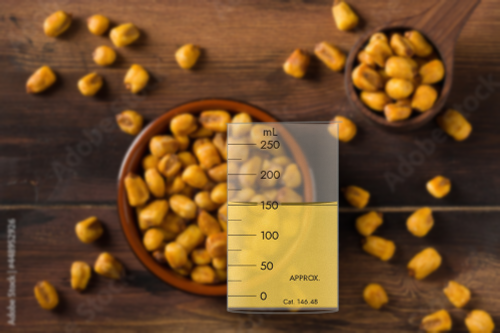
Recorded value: 150 mL
